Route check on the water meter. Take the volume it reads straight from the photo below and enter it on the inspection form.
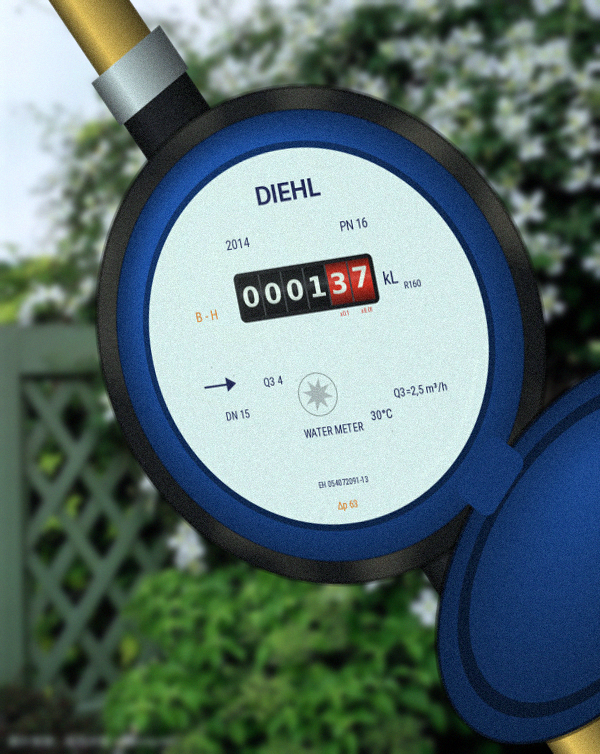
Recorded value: 1.37 kL
